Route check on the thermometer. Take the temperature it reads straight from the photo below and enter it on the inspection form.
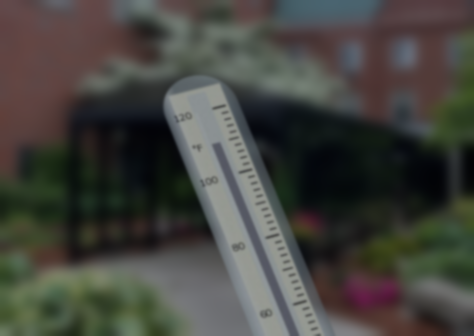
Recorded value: 110 °F
